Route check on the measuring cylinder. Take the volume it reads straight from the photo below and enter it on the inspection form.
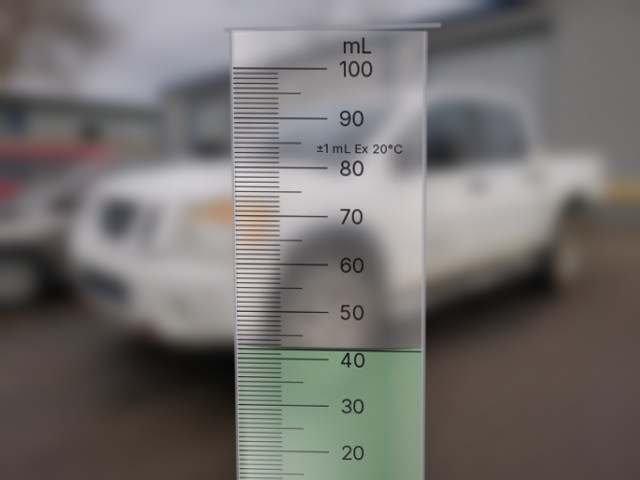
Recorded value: 42 mL
